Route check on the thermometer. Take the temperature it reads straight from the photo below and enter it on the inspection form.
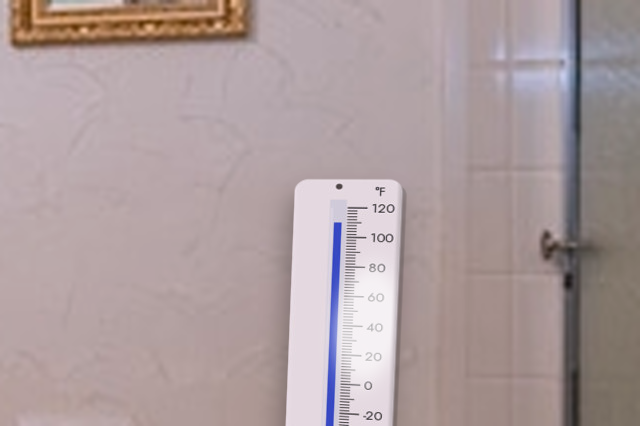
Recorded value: 110 °F
